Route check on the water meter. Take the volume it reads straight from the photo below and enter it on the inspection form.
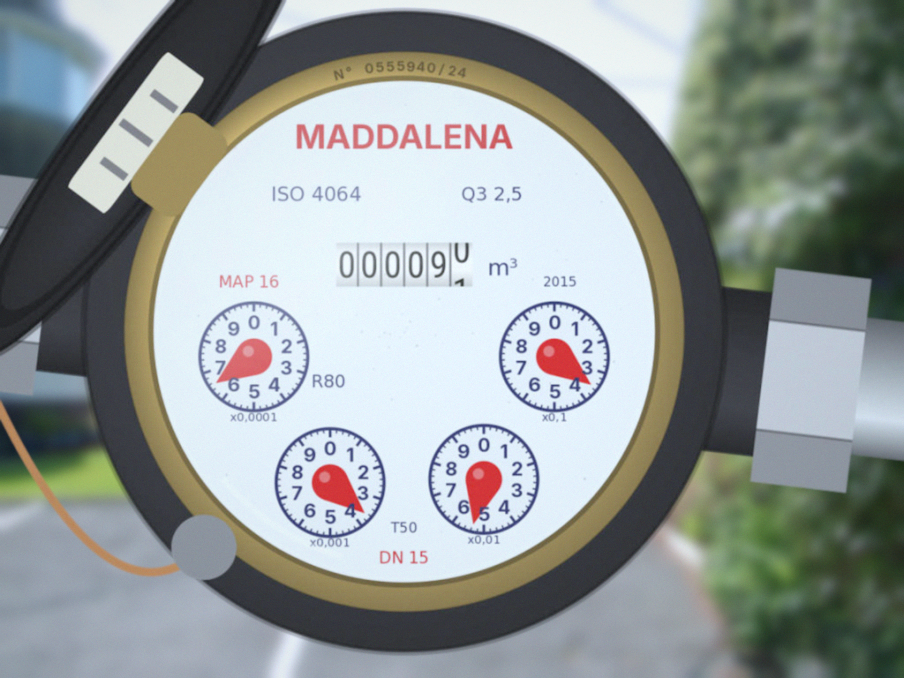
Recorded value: 90.3536 m³
